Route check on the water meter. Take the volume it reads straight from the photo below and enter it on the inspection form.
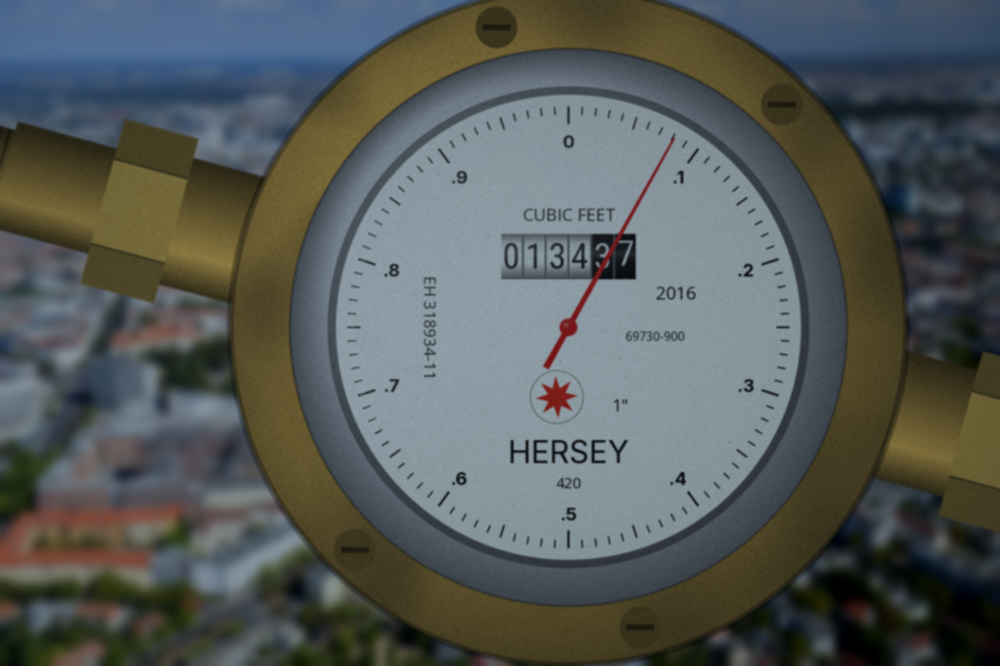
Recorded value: 13437.08 ft³
